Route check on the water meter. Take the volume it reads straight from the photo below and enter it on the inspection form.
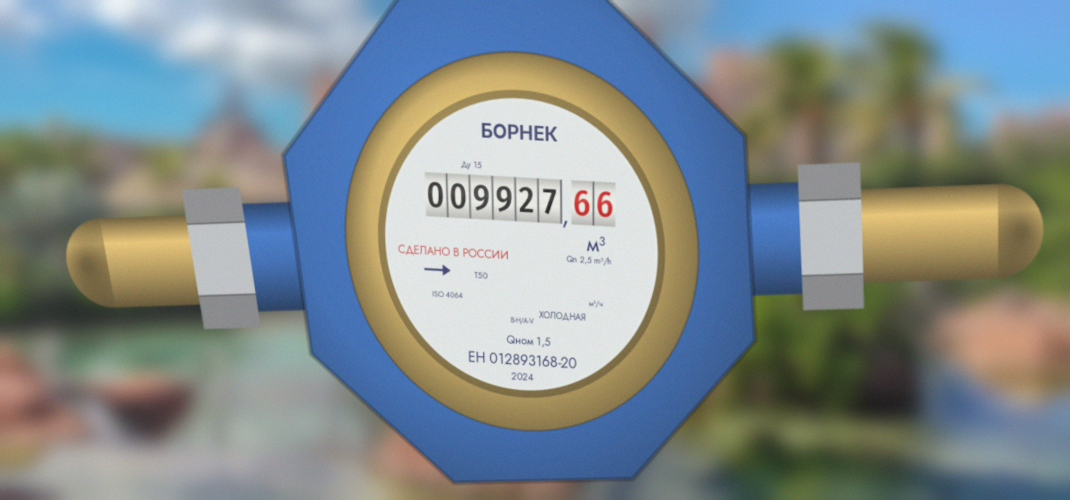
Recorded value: 9927.66 m³
